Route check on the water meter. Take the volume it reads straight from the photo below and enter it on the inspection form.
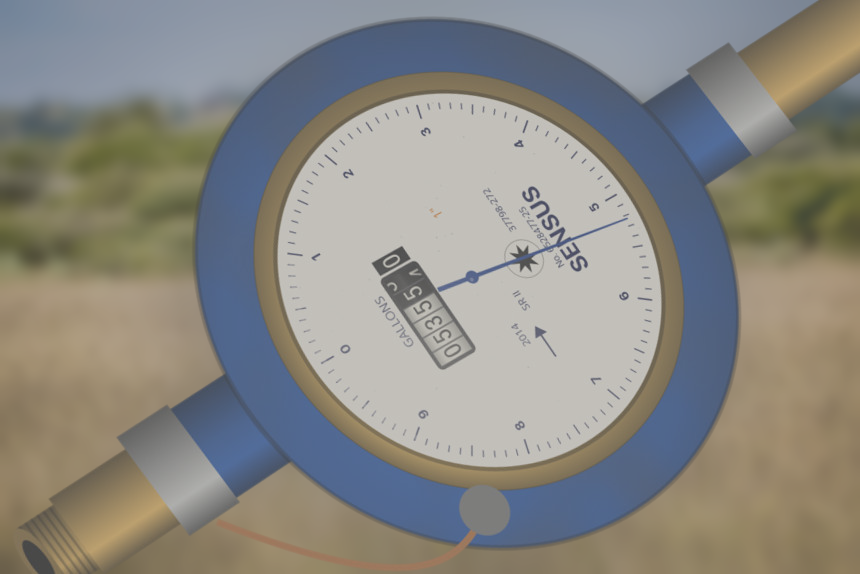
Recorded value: 535535.2 gal
